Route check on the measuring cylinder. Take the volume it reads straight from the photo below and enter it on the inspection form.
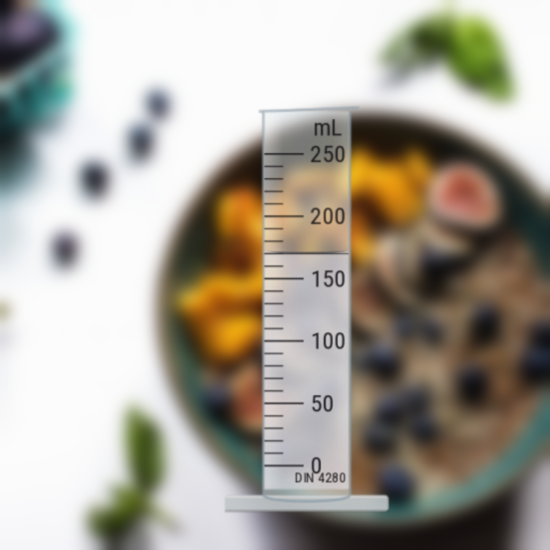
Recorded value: 170 mL
